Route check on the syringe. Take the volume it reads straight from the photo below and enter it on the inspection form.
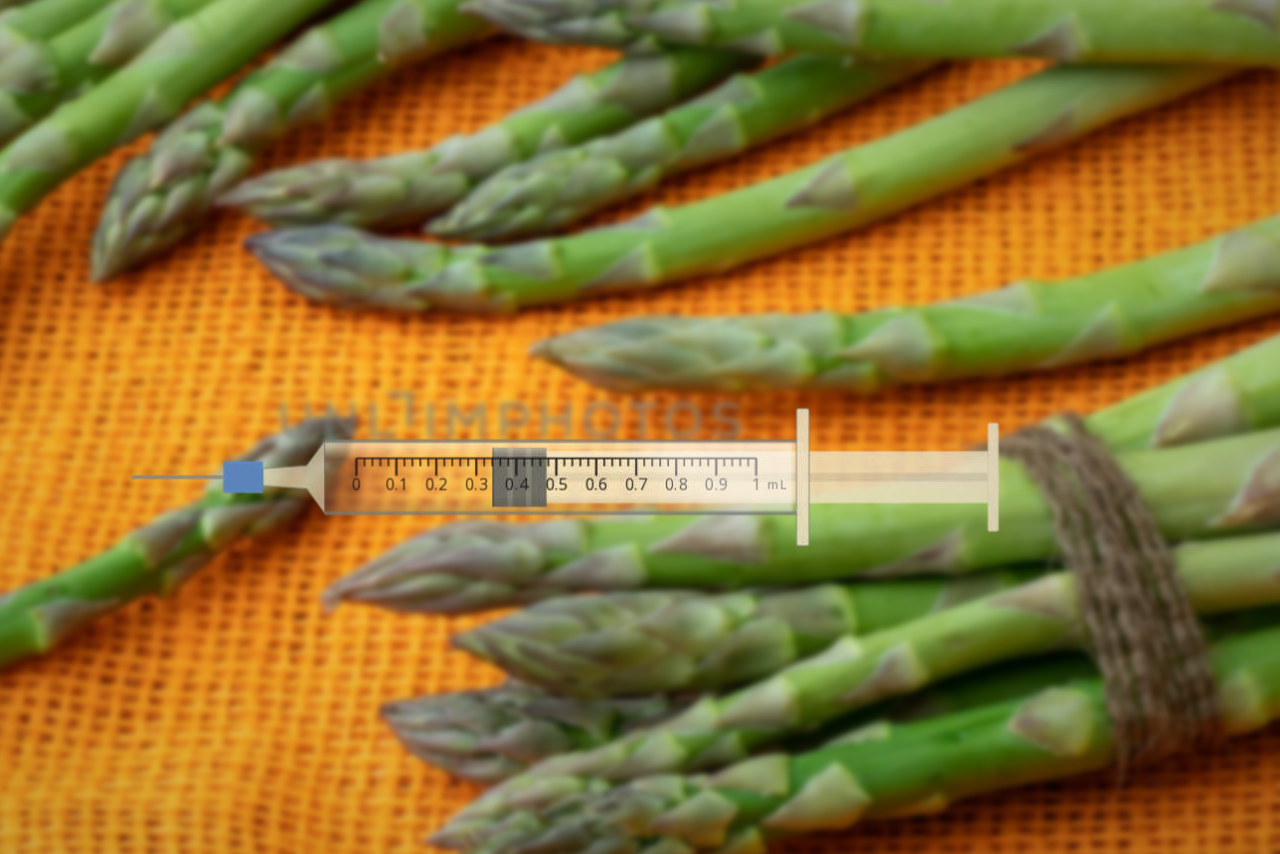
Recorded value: 0.34 mL
